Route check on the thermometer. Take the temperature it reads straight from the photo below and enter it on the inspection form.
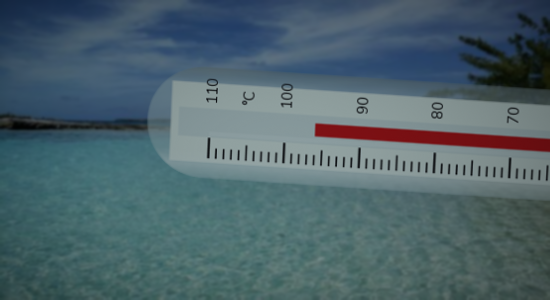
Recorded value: 96 °C
